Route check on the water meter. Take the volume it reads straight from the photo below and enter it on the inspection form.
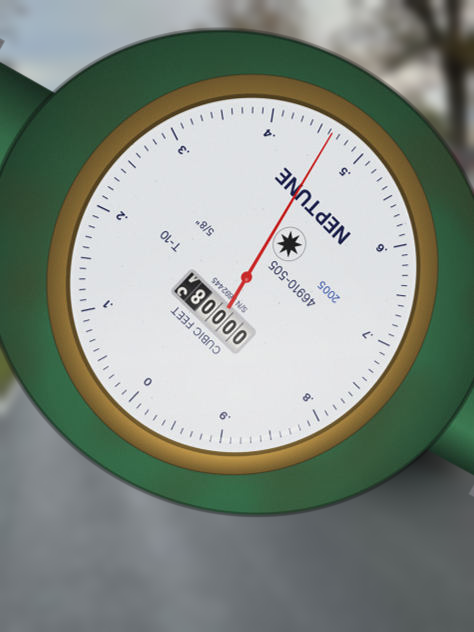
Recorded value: 83.46 ft³
